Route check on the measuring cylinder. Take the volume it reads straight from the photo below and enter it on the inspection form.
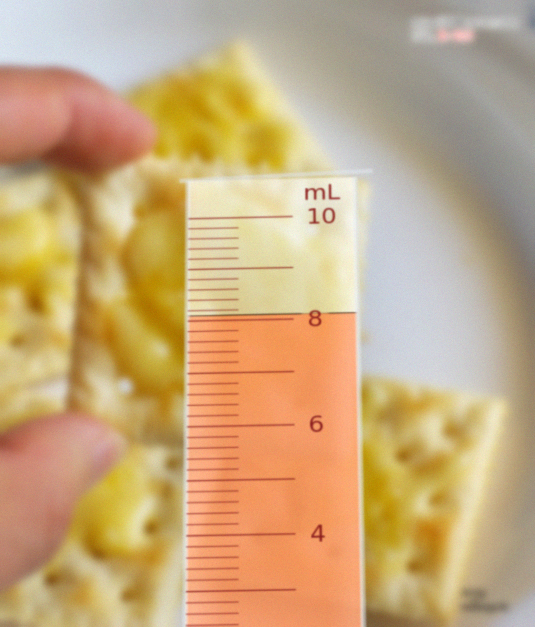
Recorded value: 8.1 mL
